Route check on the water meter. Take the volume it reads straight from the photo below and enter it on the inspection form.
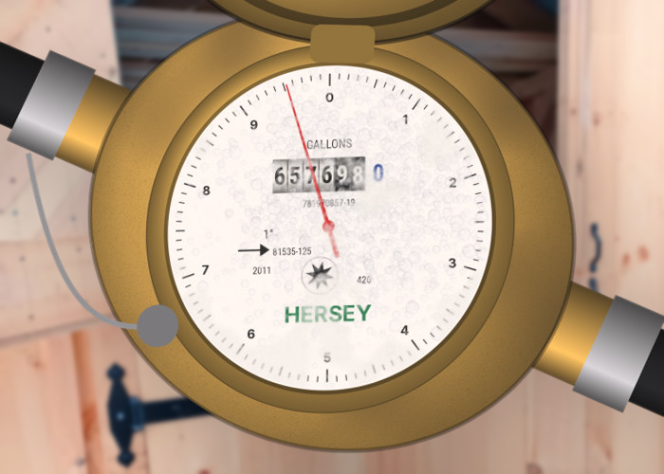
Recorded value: 6576979.5 gal
